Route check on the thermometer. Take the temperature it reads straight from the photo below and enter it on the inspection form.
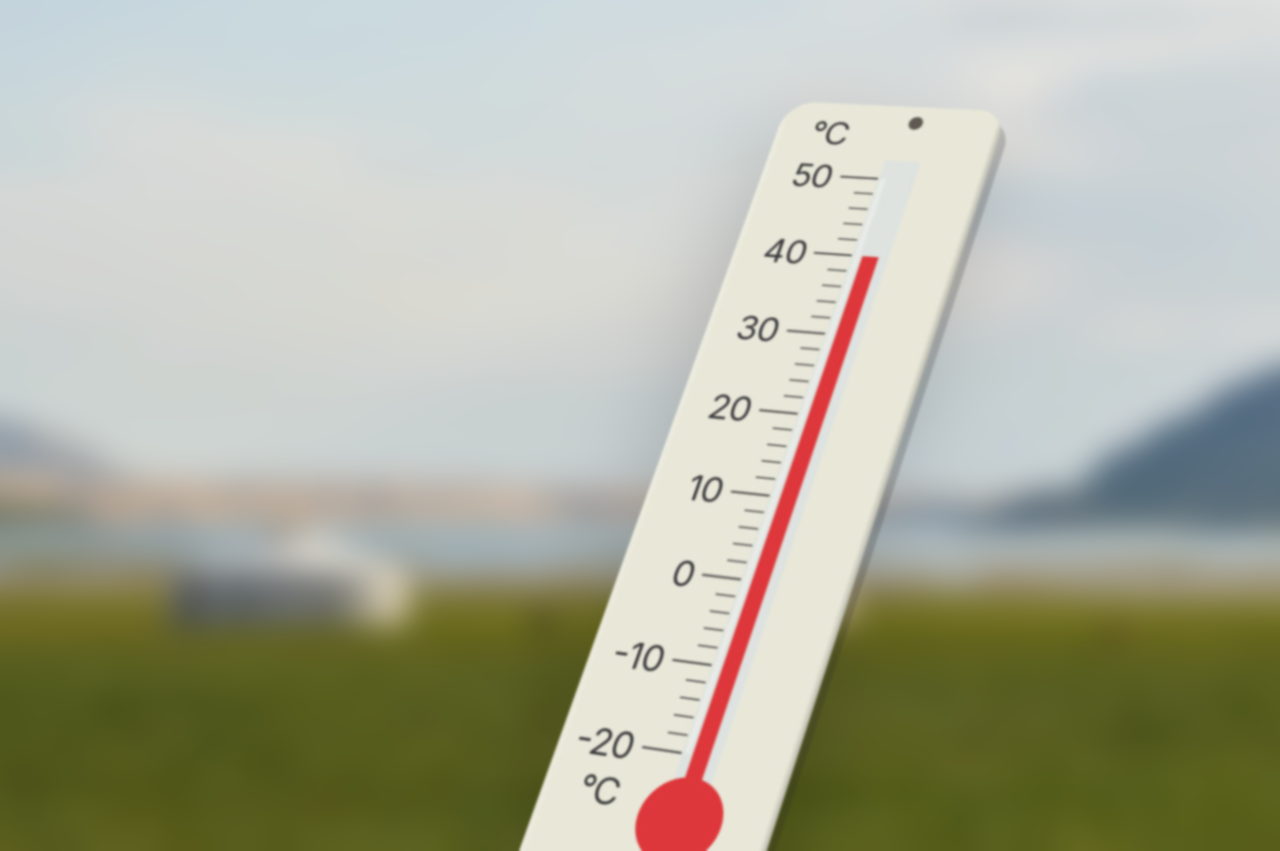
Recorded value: 40 °C
